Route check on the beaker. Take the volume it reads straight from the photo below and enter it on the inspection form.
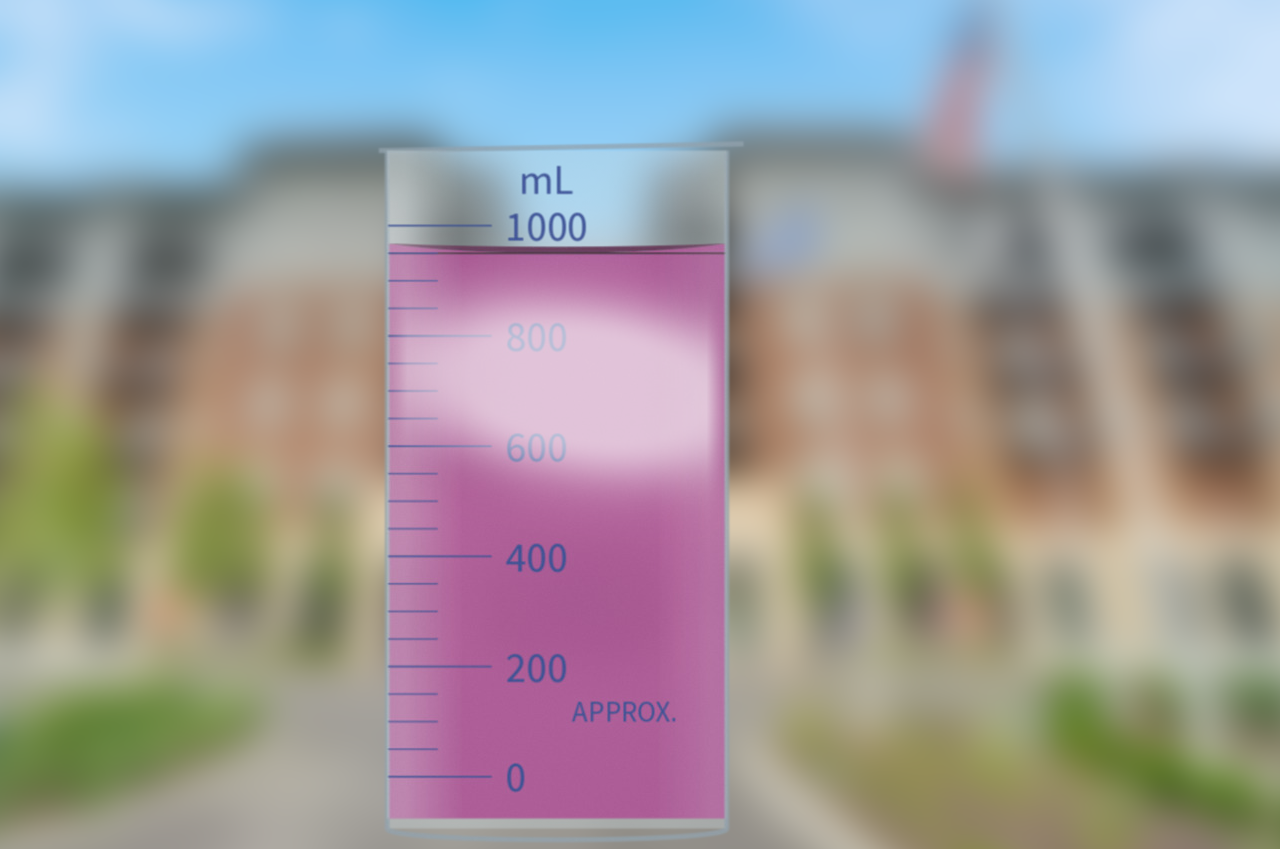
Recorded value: 950 mL
